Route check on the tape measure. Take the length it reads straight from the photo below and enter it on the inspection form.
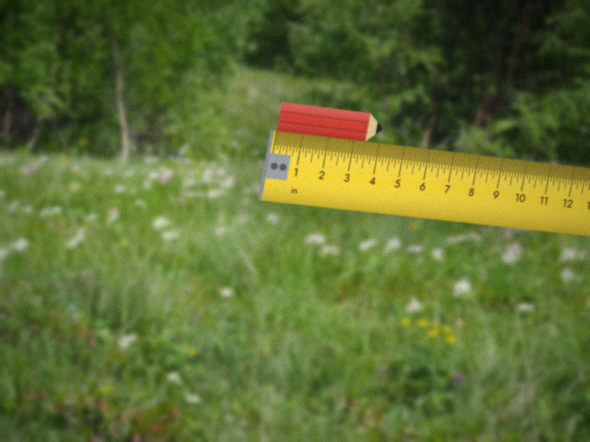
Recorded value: 4 in
